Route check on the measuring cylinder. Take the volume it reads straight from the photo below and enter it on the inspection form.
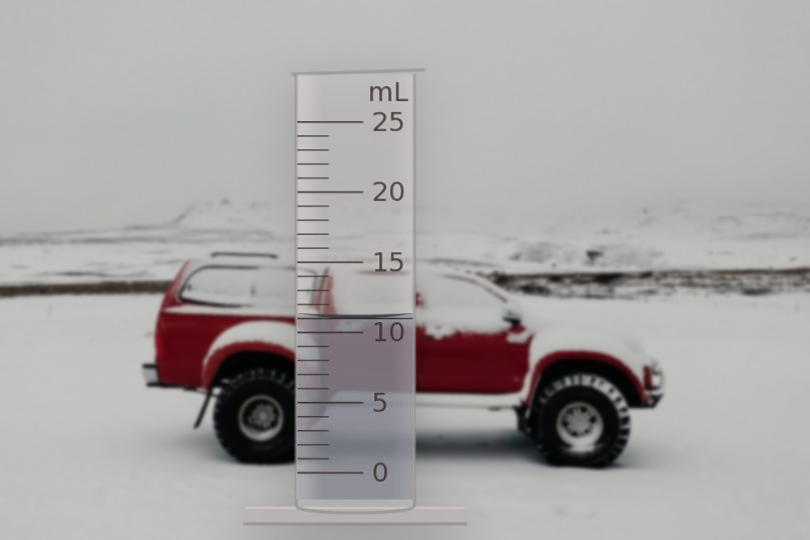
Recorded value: 11 mL
